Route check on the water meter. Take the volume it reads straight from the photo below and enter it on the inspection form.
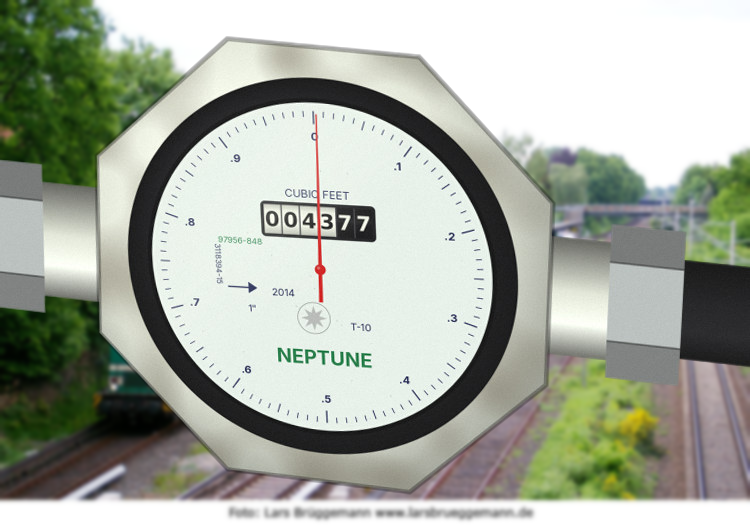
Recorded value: 4377.00 ft³
